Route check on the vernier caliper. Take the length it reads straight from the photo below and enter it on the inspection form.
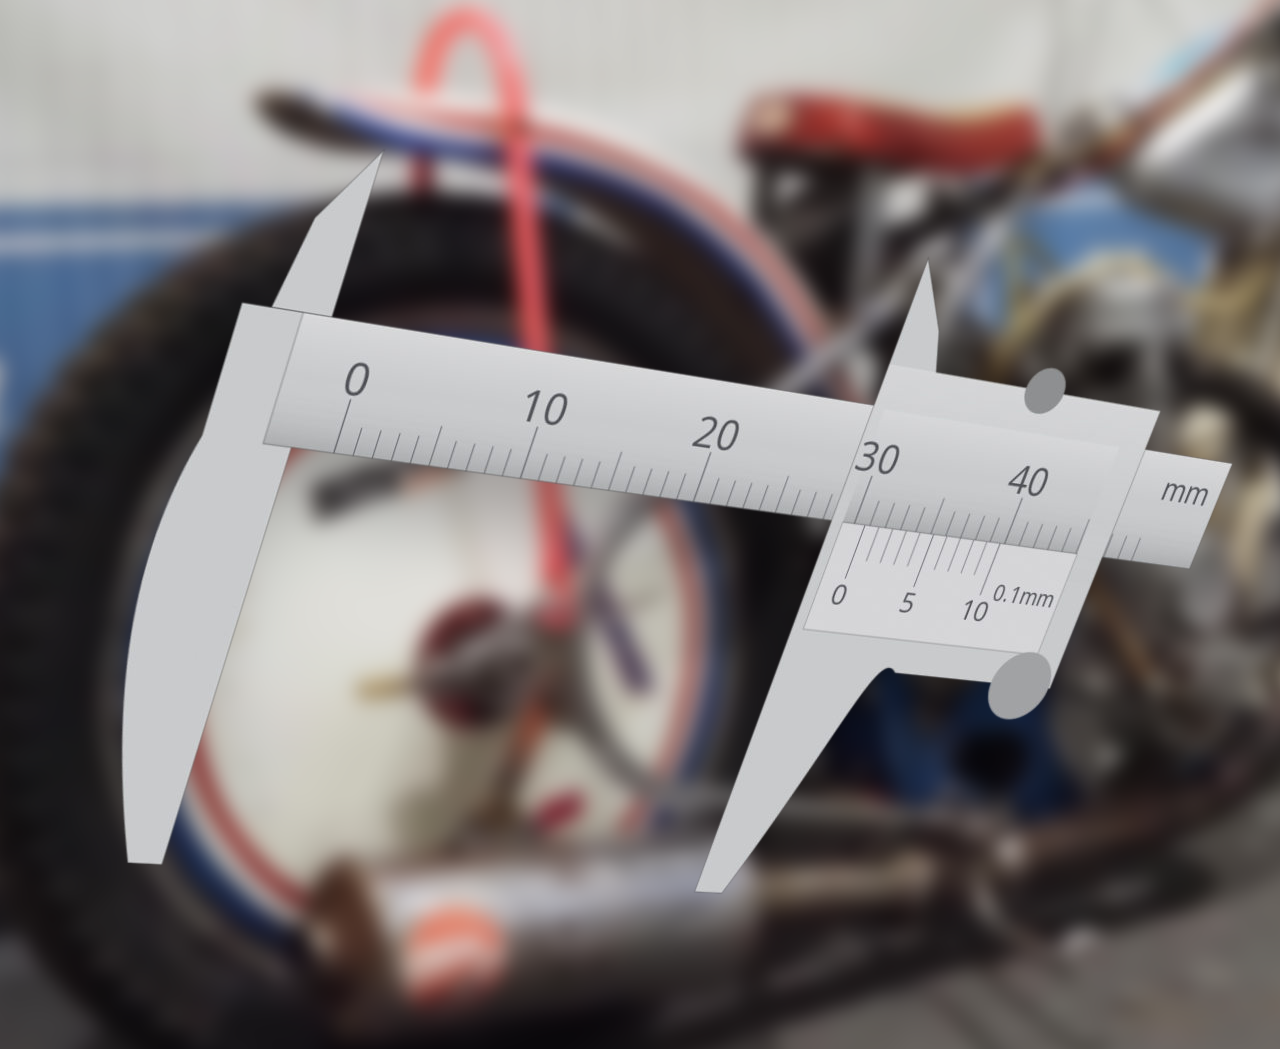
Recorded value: 30.7 mm
